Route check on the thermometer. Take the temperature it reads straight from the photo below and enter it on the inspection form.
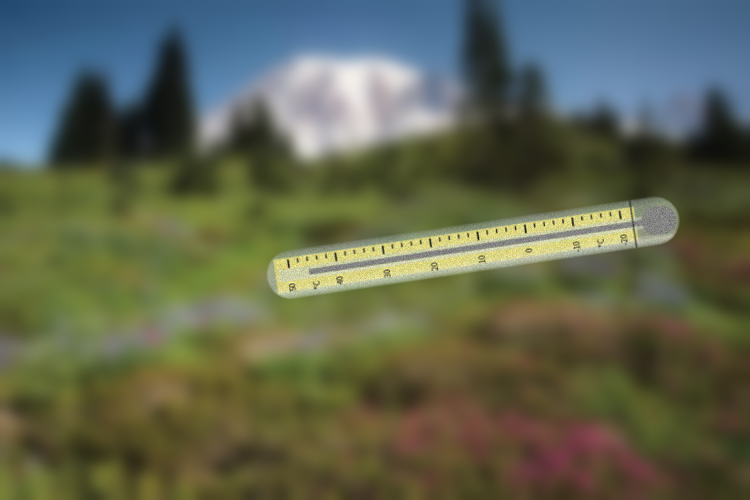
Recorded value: 46 °C
